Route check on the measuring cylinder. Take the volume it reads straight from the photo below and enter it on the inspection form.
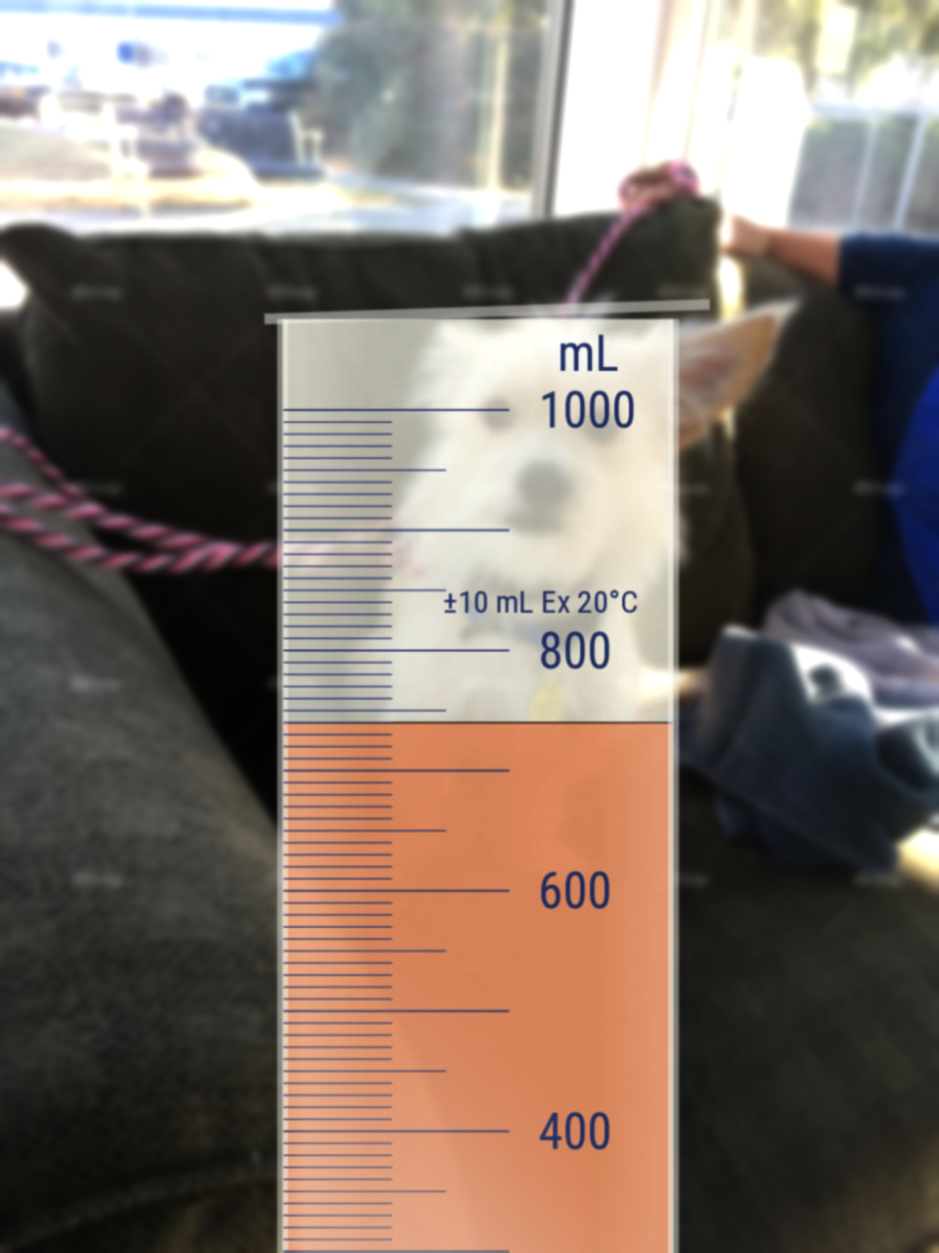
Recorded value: 740 mL
